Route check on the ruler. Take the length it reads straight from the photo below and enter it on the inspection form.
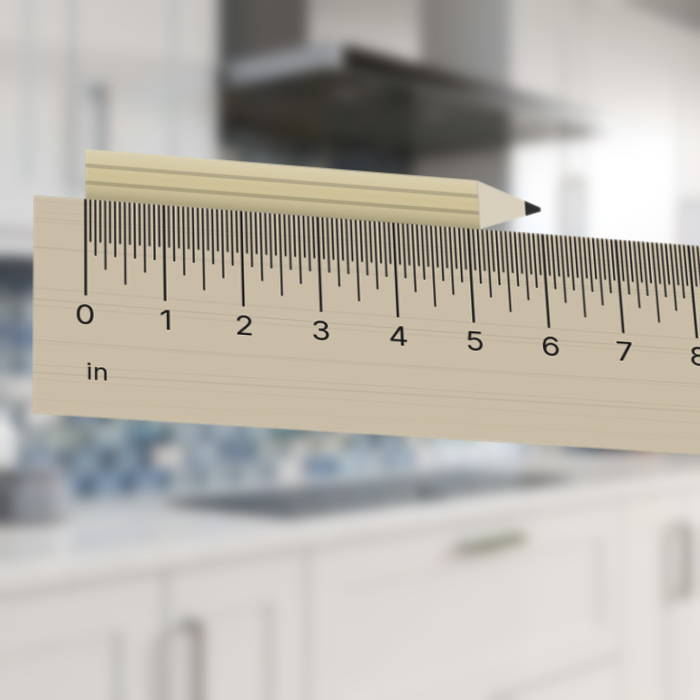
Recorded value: 6 in
